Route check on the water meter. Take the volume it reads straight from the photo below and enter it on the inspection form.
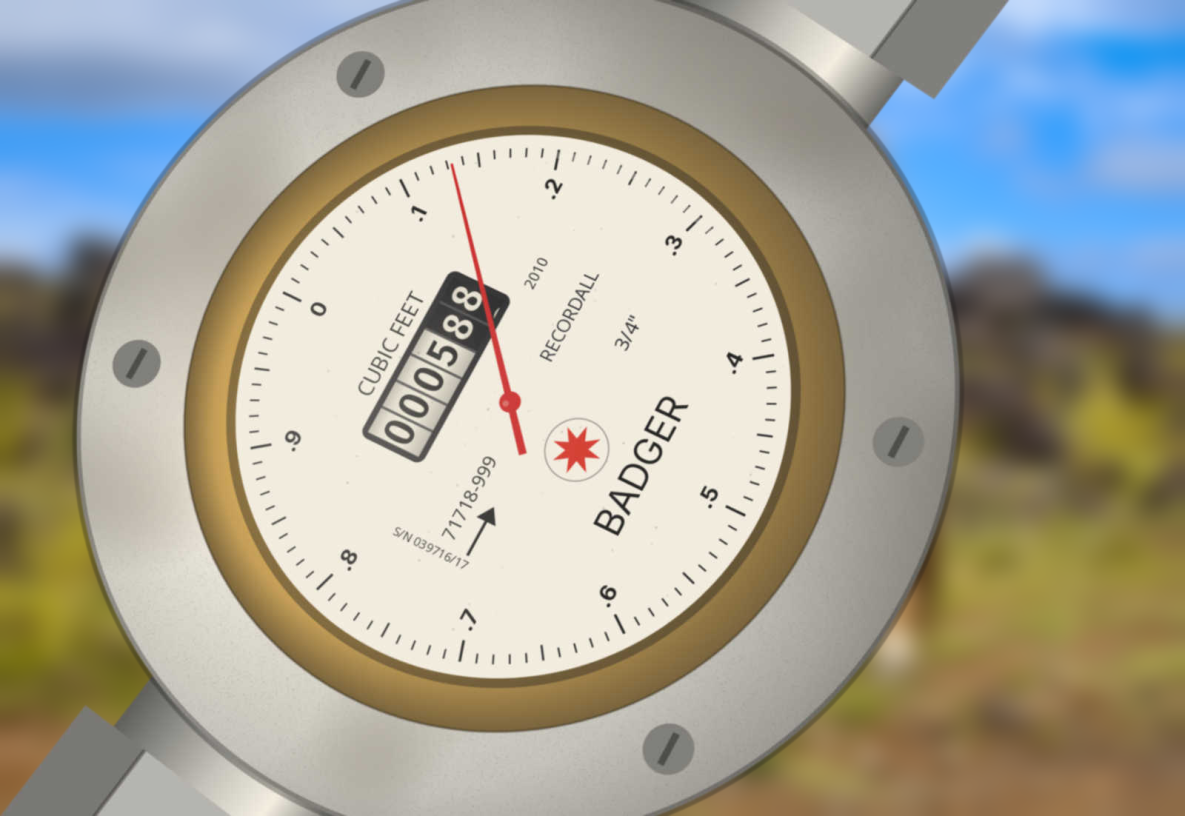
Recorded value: 588.13 ft³
